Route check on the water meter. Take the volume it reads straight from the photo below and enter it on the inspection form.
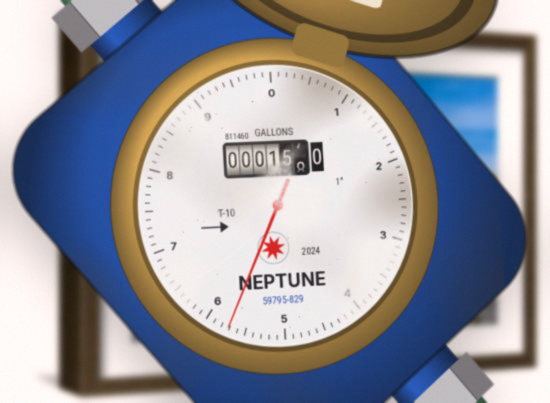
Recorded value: 1575.7 gal
